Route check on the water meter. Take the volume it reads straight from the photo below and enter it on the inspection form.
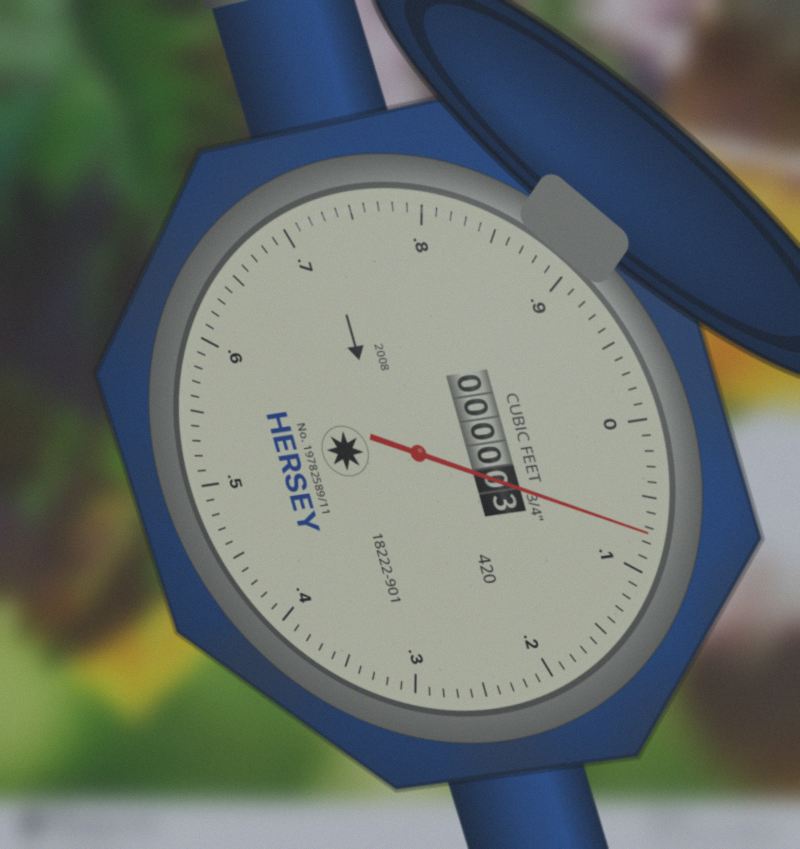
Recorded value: 3.07 ft³
